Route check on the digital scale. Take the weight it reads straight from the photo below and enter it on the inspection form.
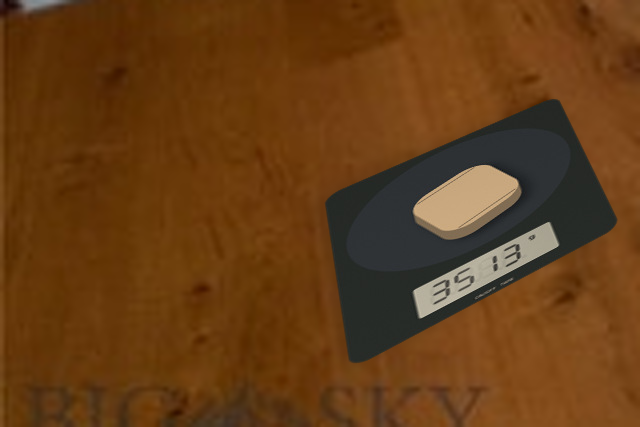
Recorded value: 3513 g
